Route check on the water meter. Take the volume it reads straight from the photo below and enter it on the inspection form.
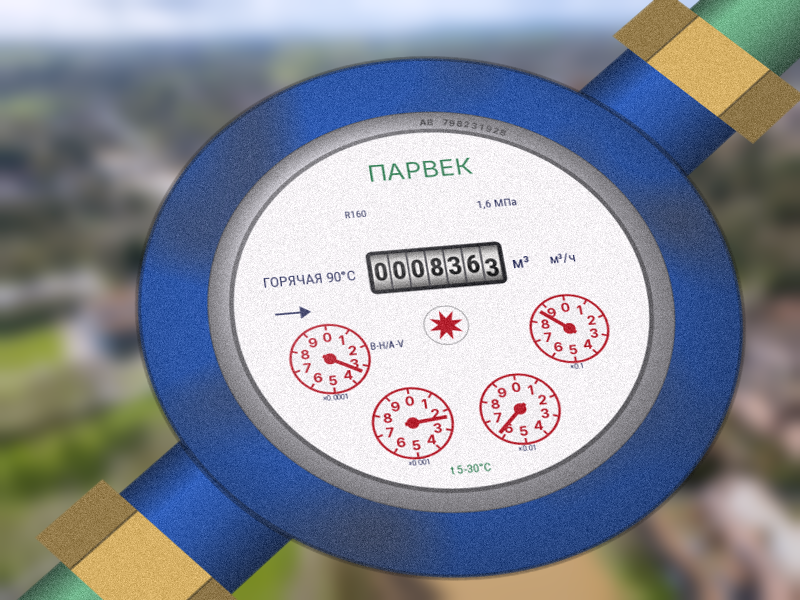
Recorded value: 8362.8623 m³
